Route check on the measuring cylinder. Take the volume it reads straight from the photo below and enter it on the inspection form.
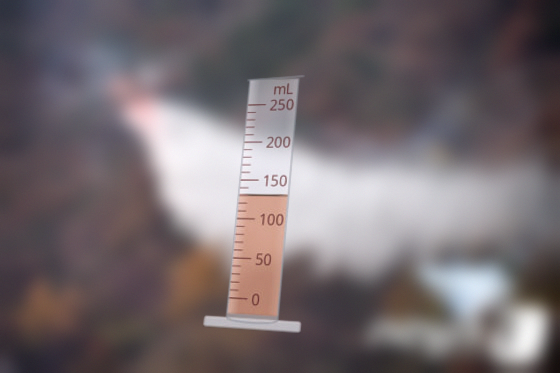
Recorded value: 130 mL
